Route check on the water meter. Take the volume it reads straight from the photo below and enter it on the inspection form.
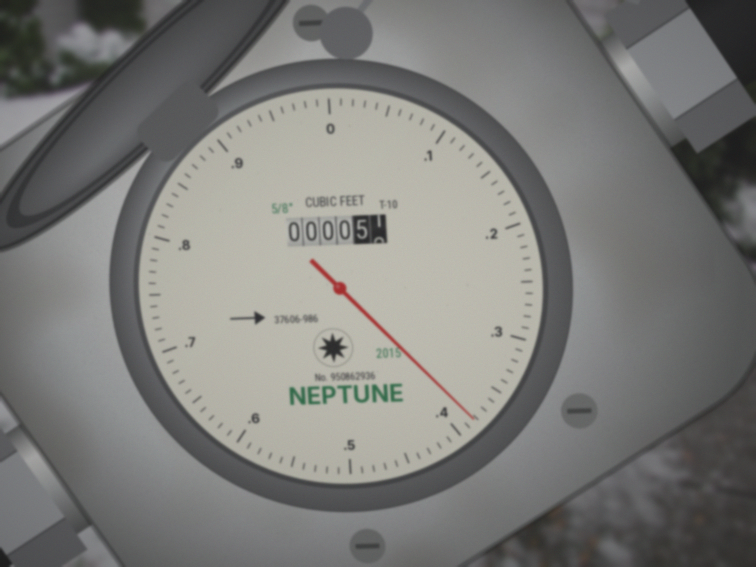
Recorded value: 51.38 ft³
